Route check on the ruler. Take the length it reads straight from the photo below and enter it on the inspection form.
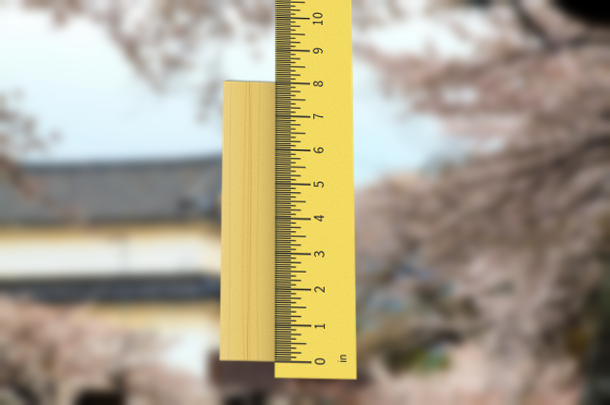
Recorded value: 8 in
